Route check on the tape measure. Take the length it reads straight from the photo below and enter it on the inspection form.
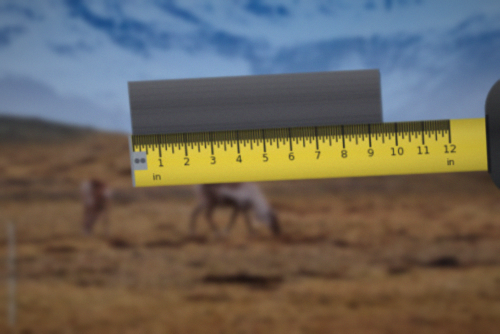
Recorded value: 9.5 in
